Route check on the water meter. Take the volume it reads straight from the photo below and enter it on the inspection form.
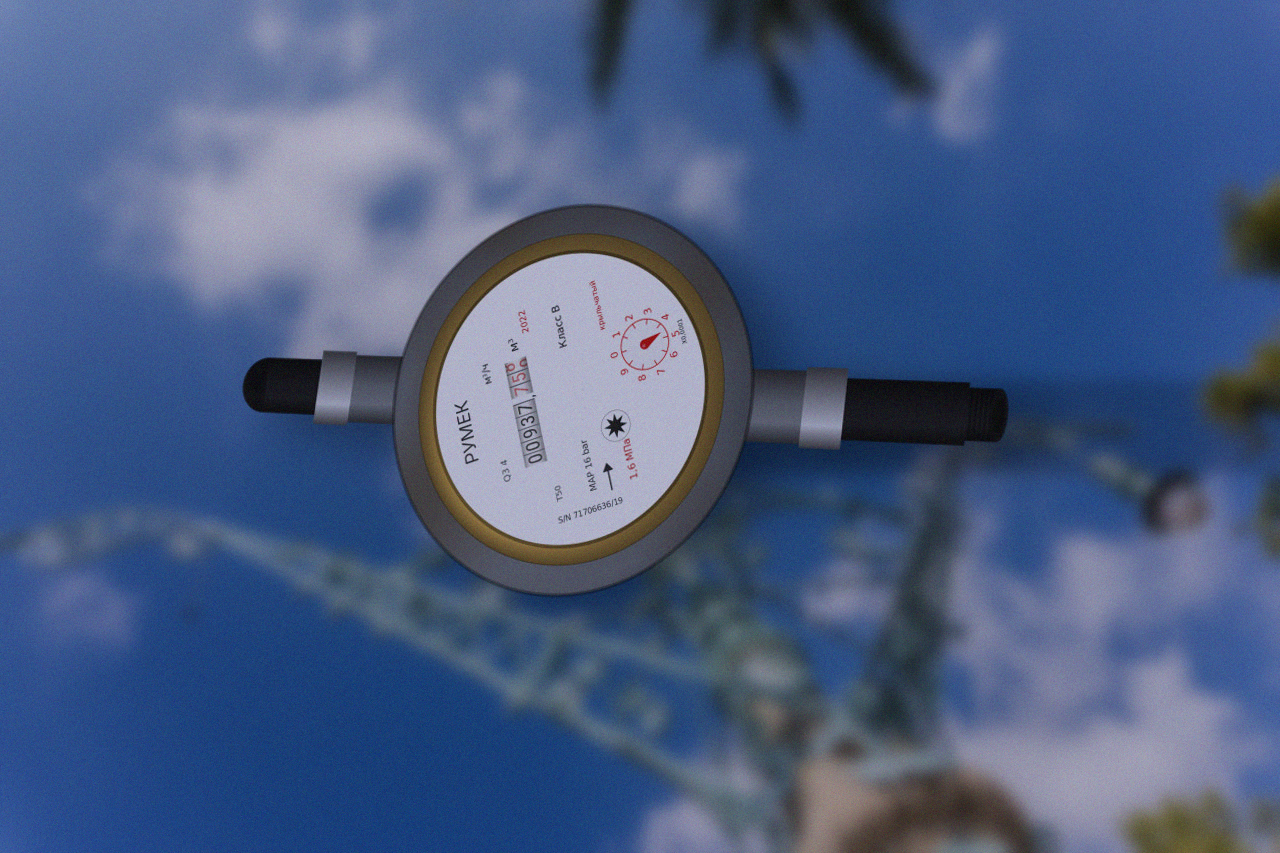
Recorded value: 937.7584 m³
